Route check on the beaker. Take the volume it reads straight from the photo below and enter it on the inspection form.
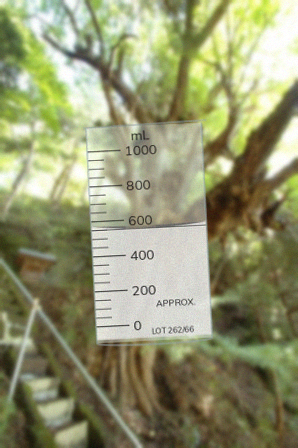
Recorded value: 550 mL
